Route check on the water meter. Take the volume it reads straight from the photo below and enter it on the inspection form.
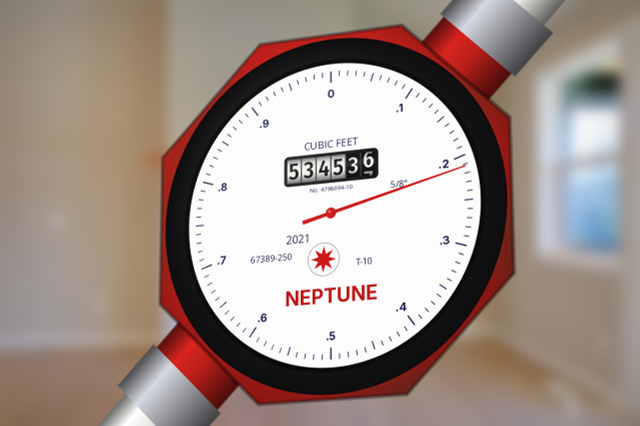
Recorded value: 534536.21 ft³
